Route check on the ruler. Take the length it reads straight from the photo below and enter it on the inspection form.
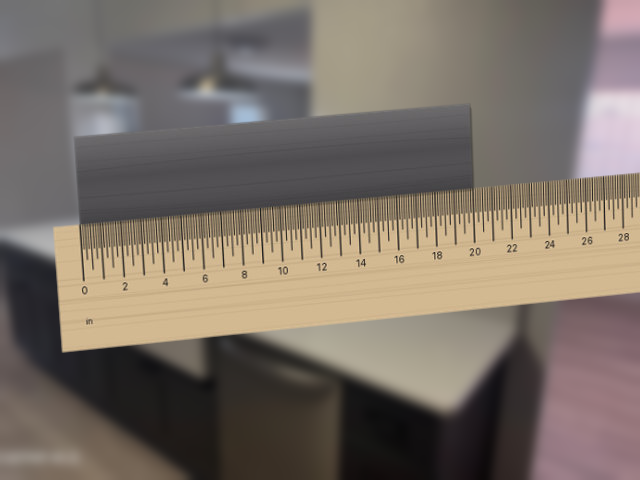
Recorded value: 20 in
